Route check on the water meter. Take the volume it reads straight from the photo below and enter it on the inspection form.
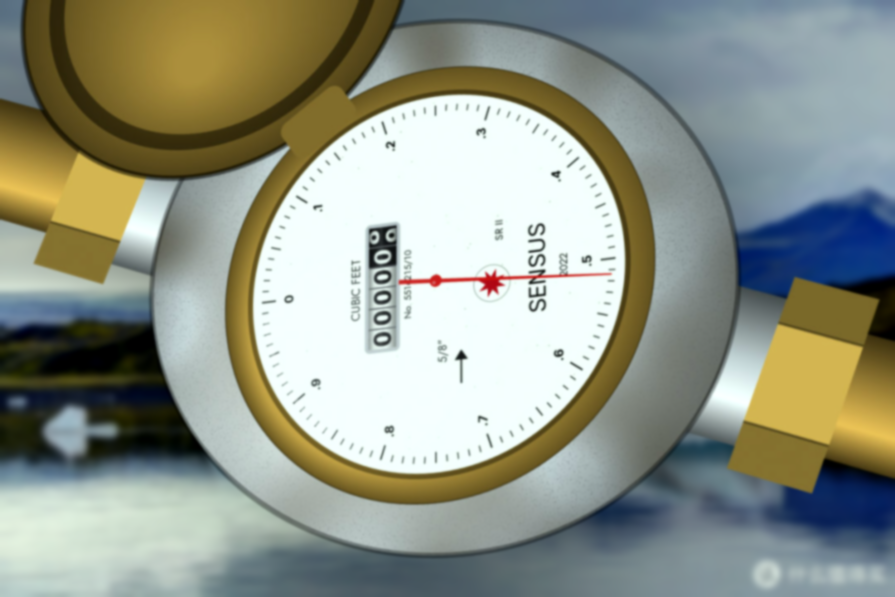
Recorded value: 8.51 ft³
